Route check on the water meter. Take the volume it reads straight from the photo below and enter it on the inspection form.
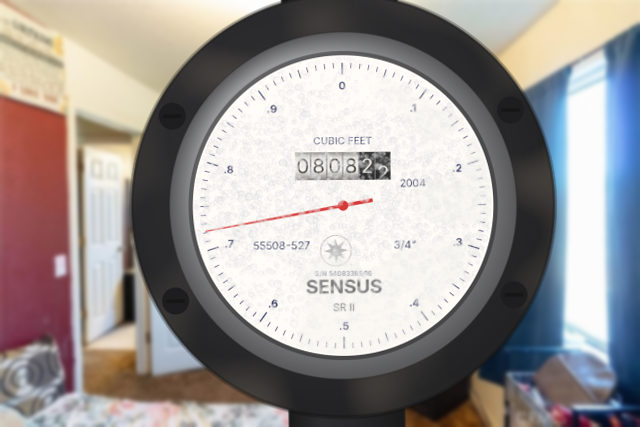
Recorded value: 80821.72 ft³
